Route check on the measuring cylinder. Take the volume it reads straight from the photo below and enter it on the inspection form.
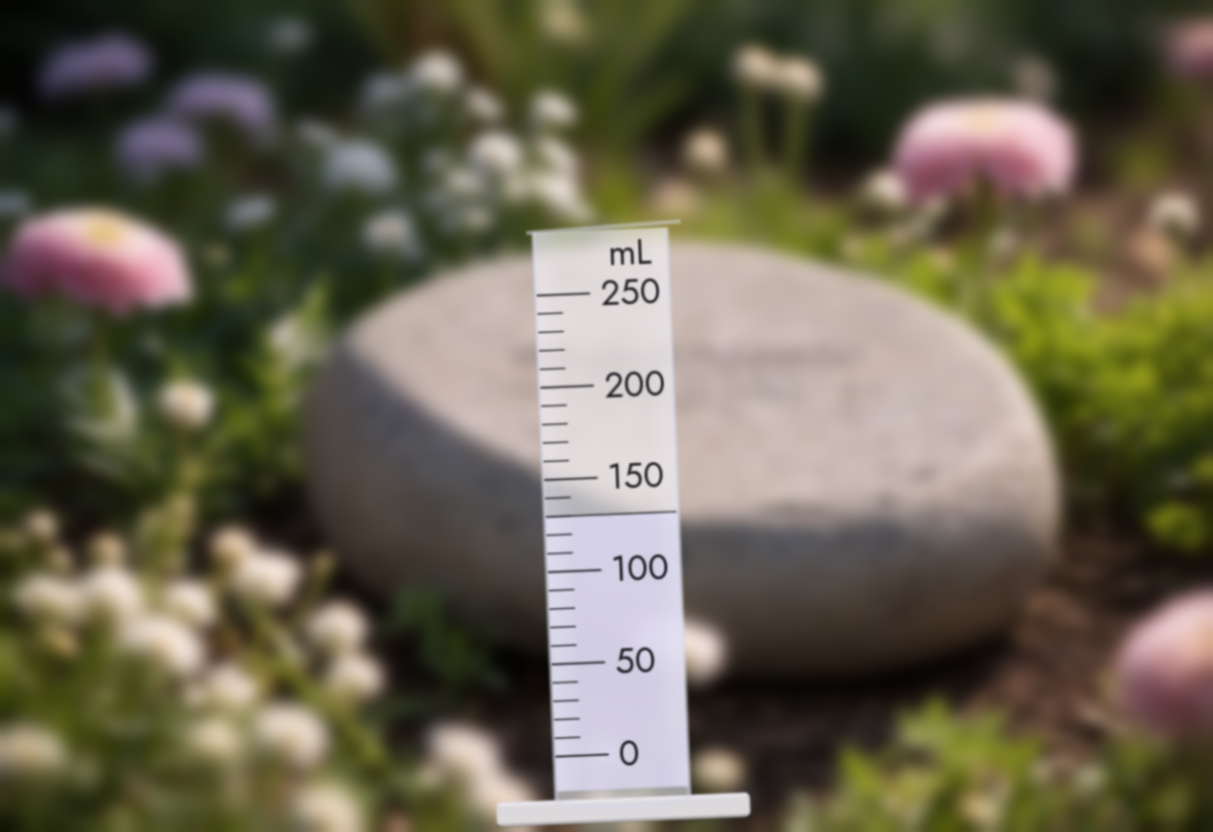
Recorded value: 130 mL
